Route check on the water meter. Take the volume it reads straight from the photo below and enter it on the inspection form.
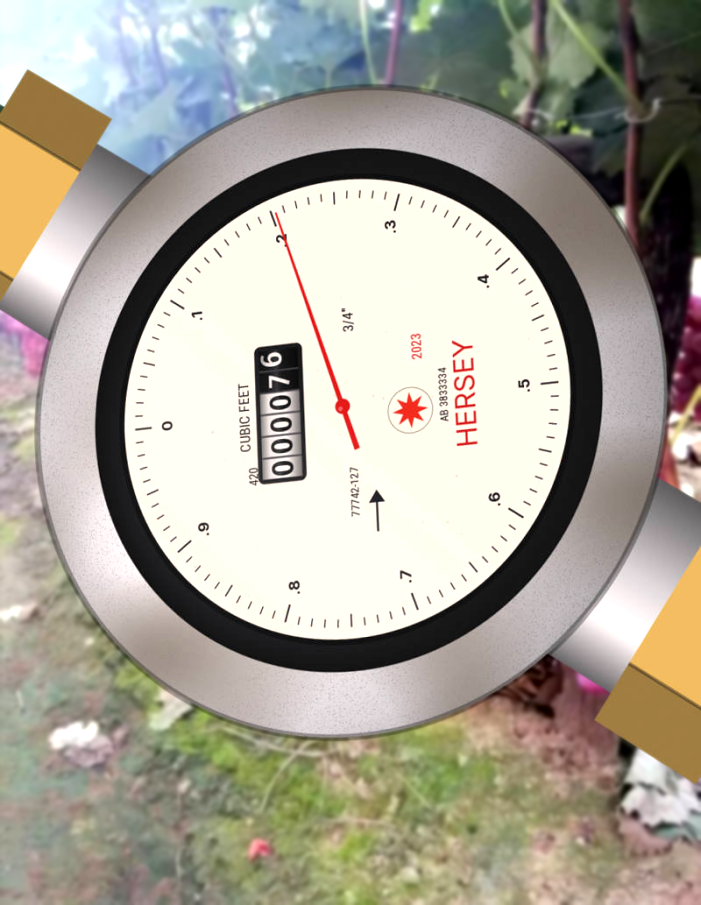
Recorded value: 76.20 ft³
